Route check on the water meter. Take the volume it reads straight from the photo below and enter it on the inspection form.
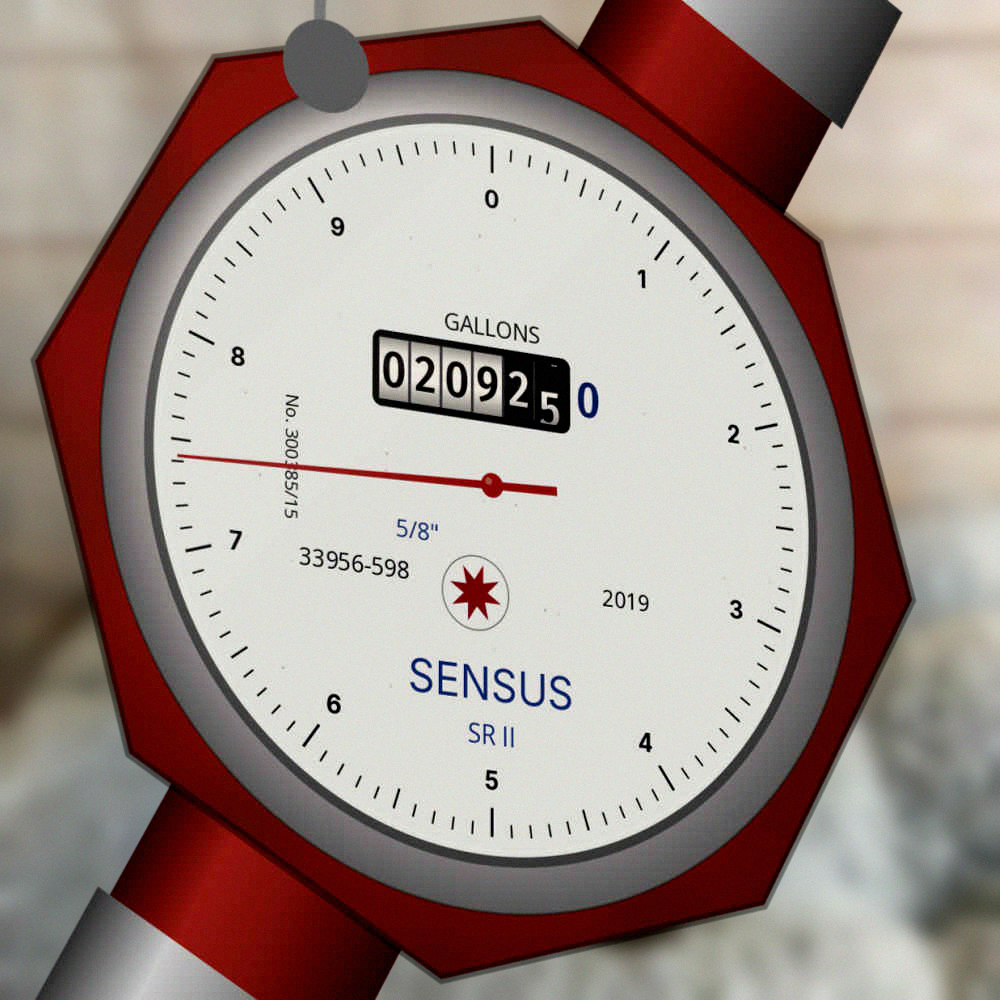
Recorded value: 209247.4 gal
